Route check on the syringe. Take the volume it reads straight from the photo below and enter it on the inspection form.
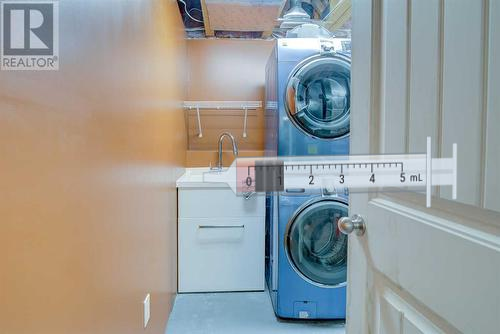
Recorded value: 0.2 mL
